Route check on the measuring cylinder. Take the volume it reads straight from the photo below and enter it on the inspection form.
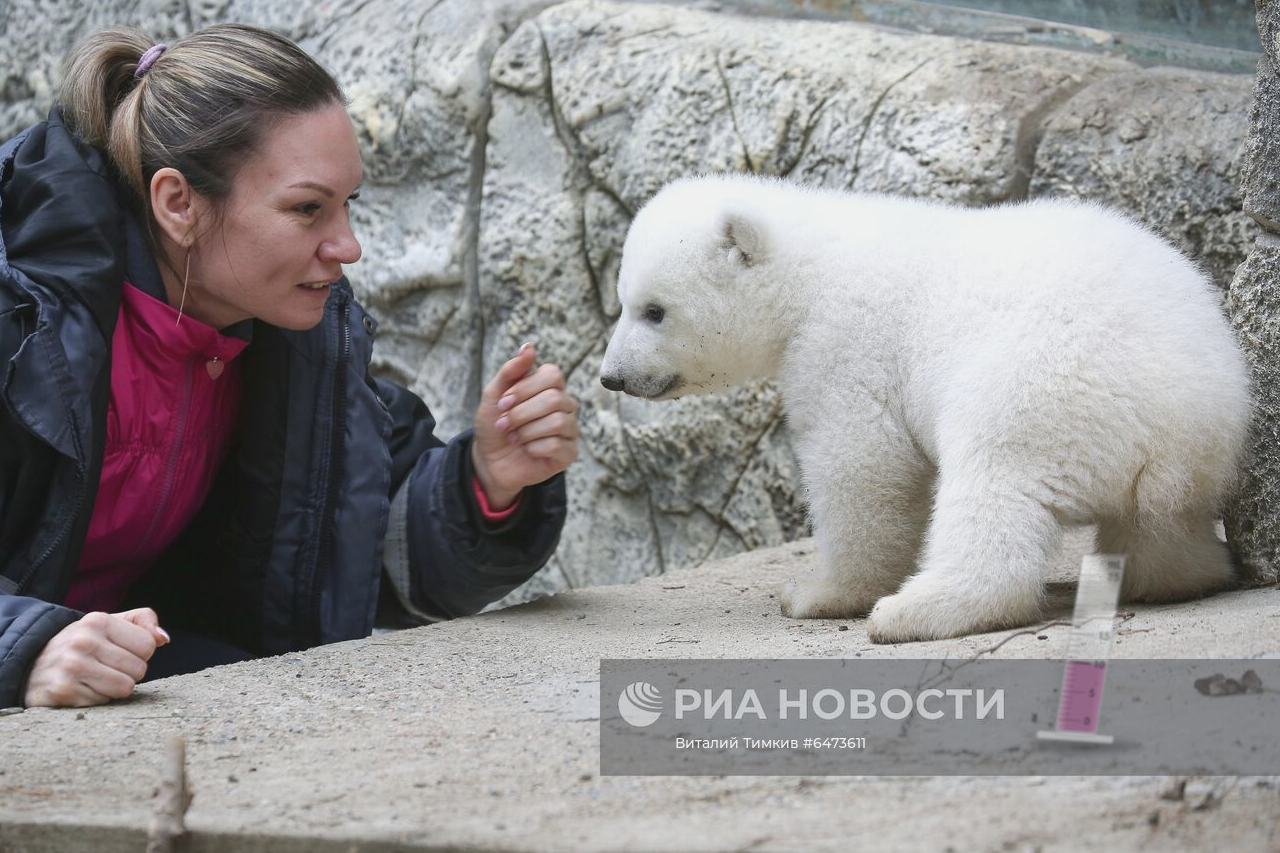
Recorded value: 10 mL
